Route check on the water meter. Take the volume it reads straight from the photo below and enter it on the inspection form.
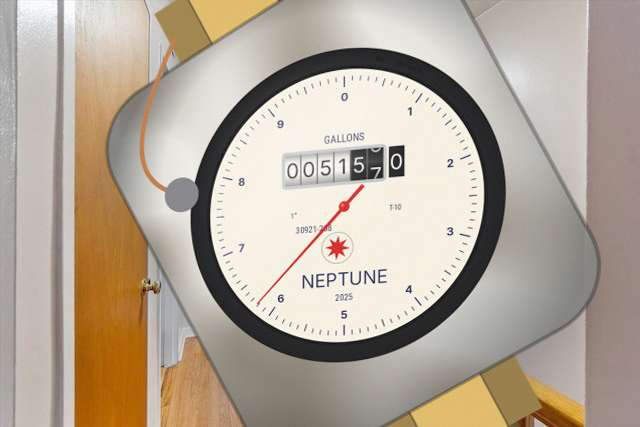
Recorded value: 51566.2 gal
